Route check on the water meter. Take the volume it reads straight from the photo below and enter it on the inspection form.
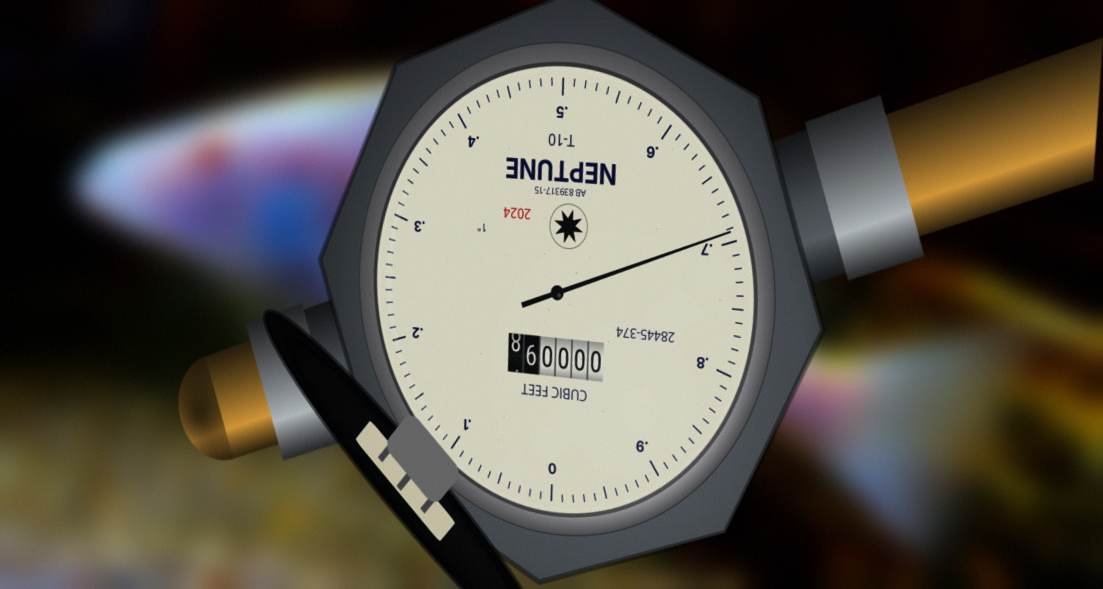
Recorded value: 97.69 ft³
